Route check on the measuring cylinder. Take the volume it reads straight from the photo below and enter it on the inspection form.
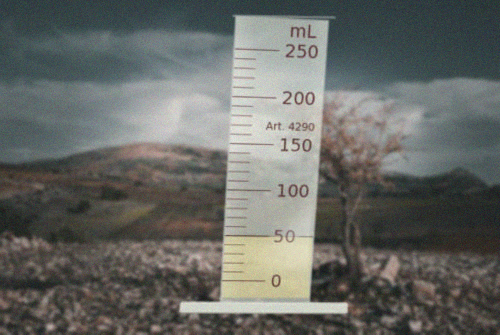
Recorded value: 50 mL
